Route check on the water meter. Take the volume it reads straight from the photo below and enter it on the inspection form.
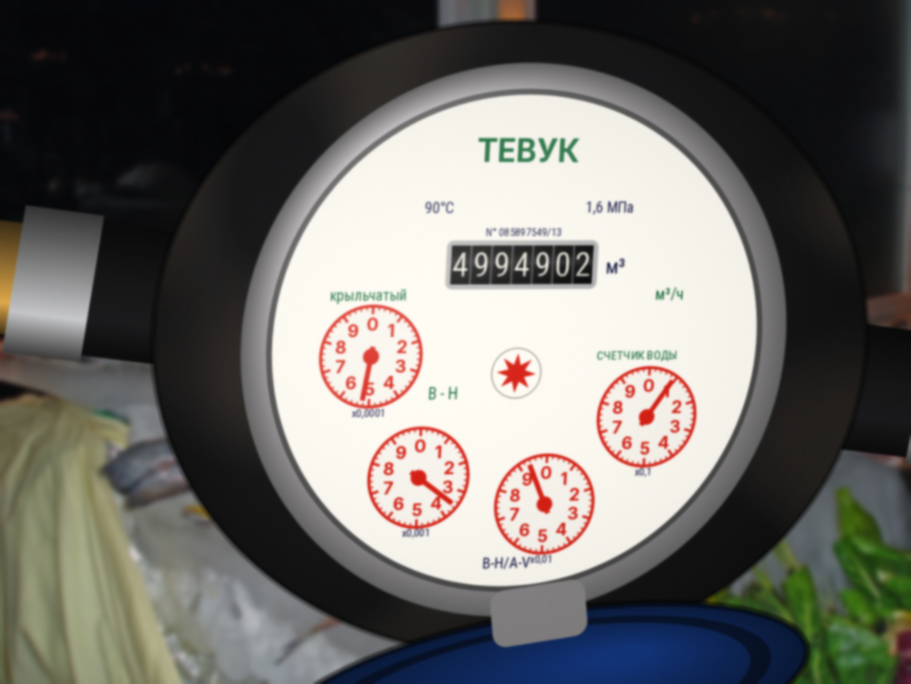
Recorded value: 4994902.0935 m³
